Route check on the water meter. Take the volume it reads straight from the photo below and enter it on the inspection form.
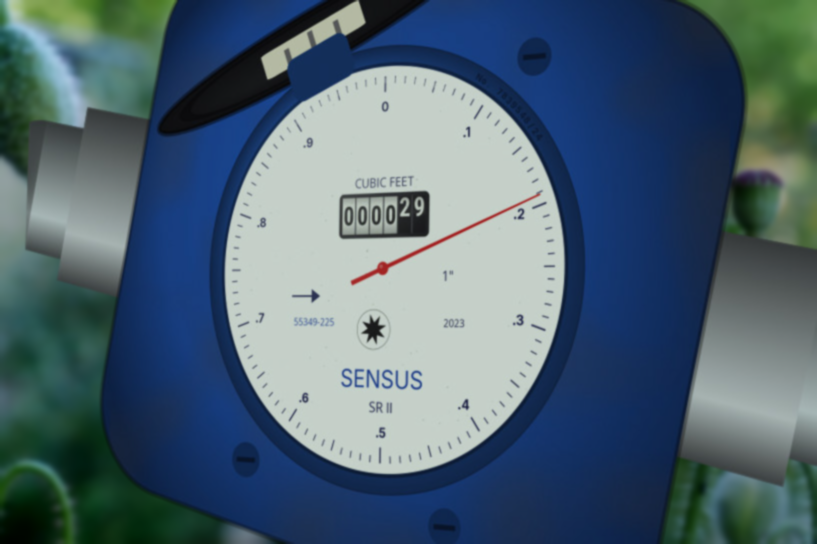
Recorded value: 29.19 ft³
